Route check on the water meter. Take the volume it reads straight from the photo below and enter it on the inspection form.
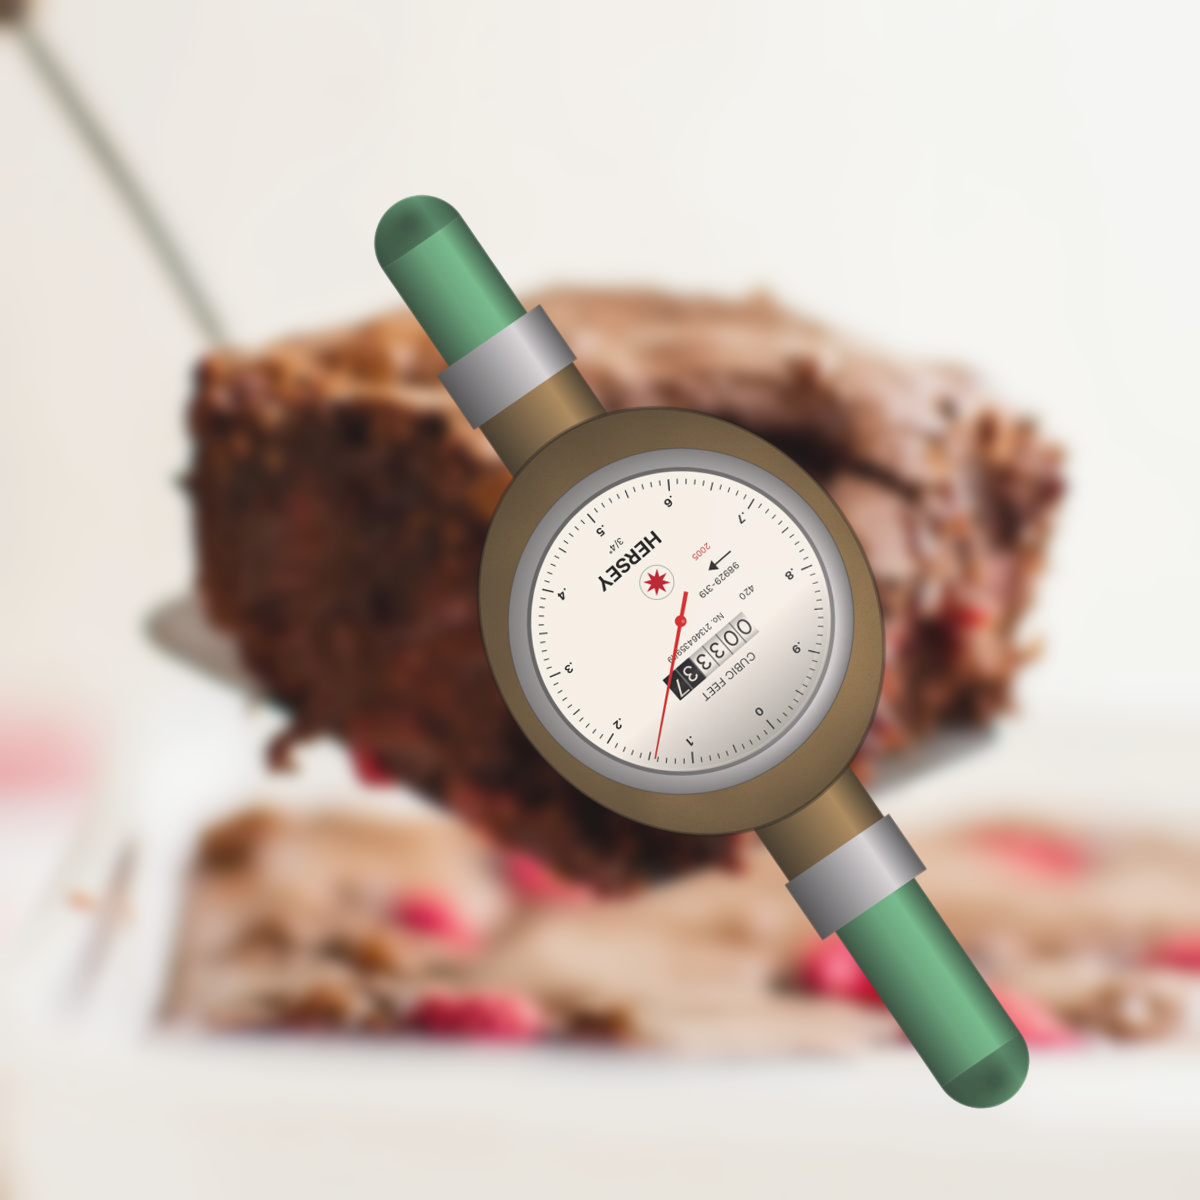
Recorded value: 3337.14 ft³
